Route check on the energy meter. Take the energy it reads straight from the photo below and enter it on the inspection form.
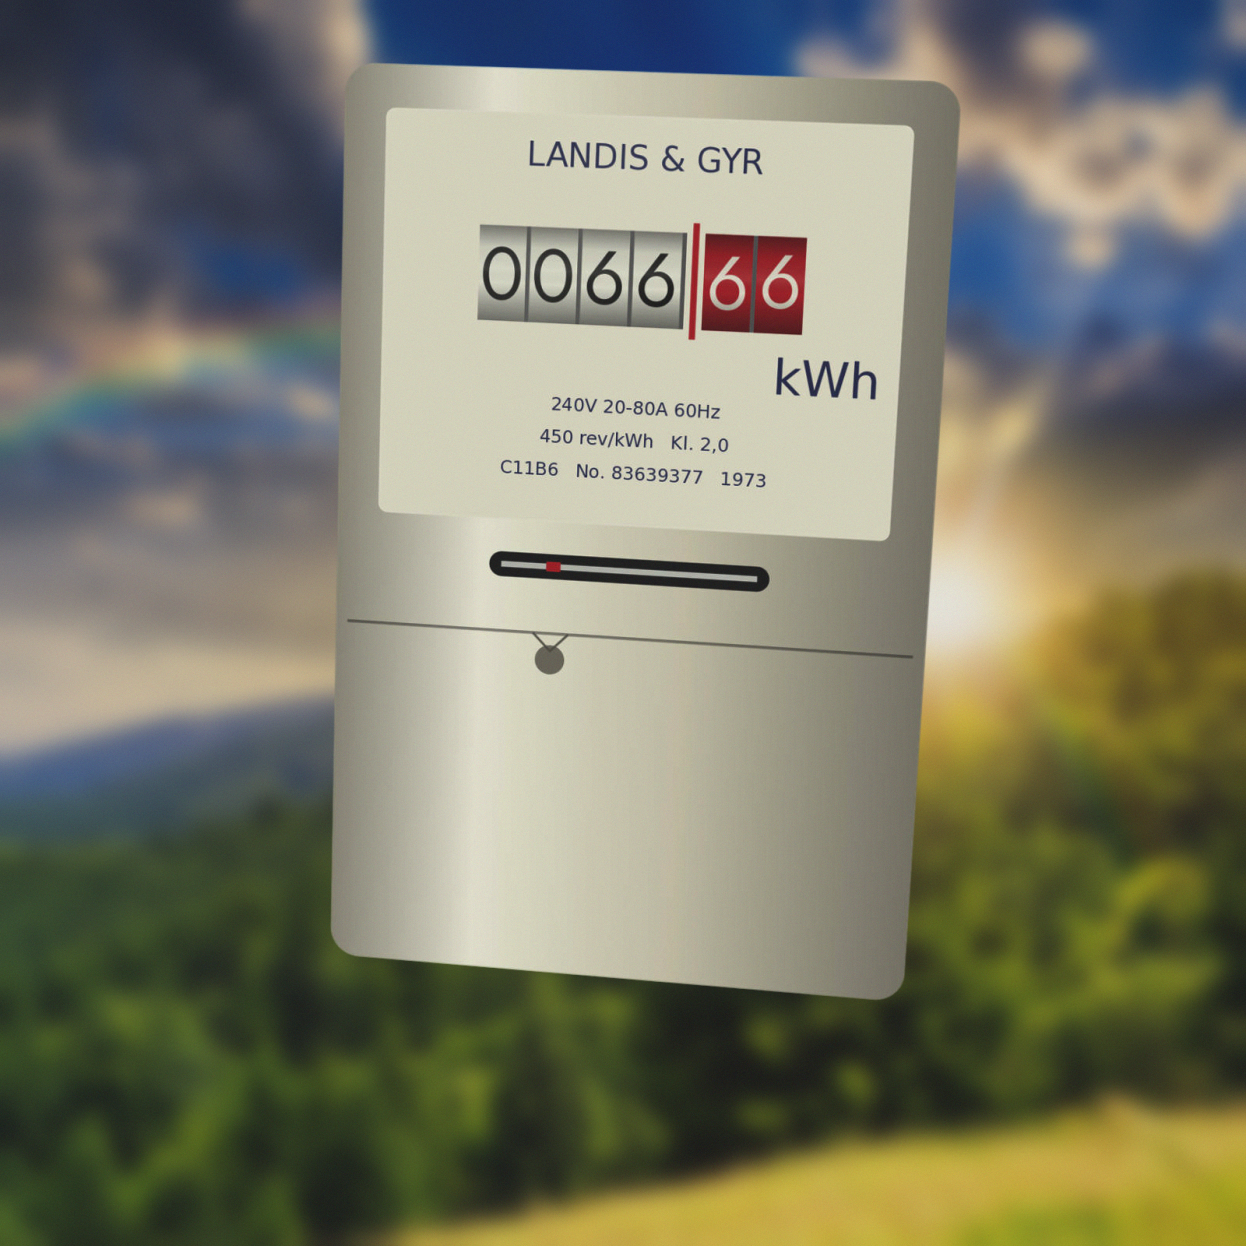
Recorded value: 66.66 kWh
